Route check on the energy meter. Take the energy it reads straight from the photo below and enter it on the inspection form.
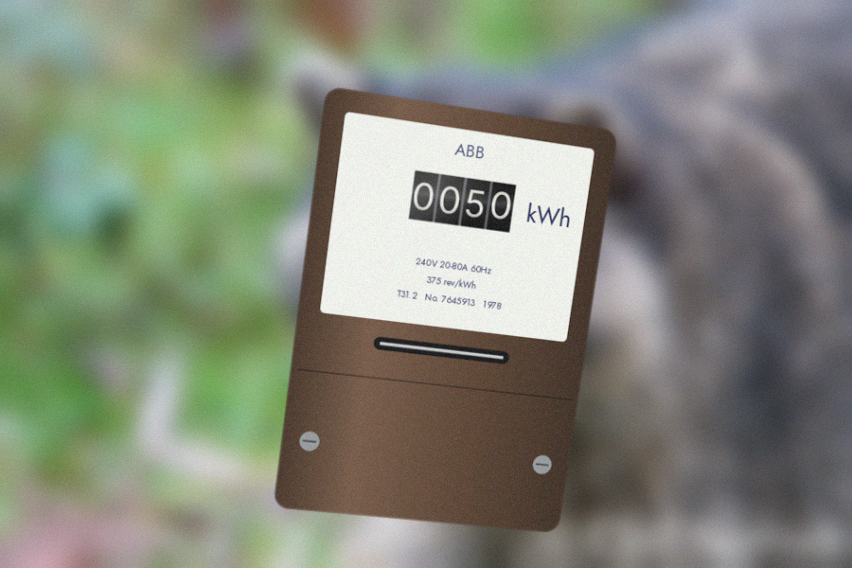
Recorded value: 50 kWh
